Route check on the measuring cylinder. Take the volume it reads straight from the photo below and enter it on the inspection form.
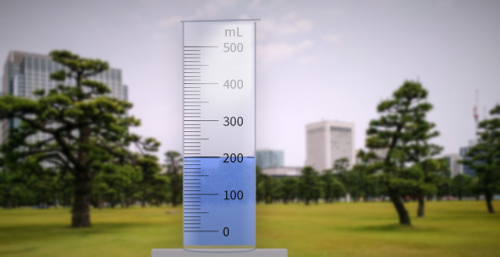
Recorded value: 200 mL
